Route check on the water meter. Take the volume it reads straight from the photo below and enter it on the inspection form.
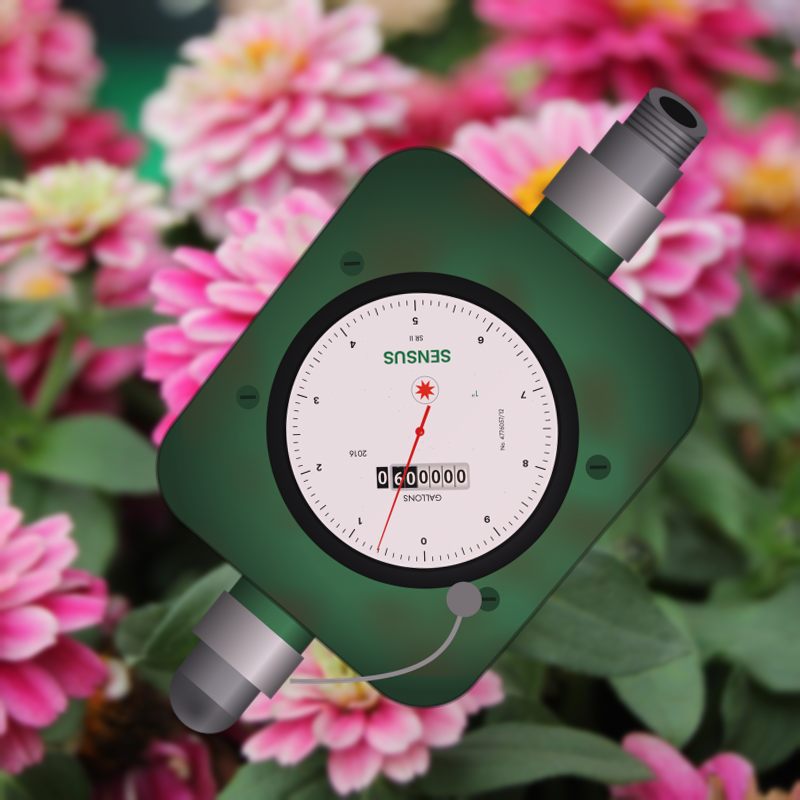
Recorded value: 90.6 gal
